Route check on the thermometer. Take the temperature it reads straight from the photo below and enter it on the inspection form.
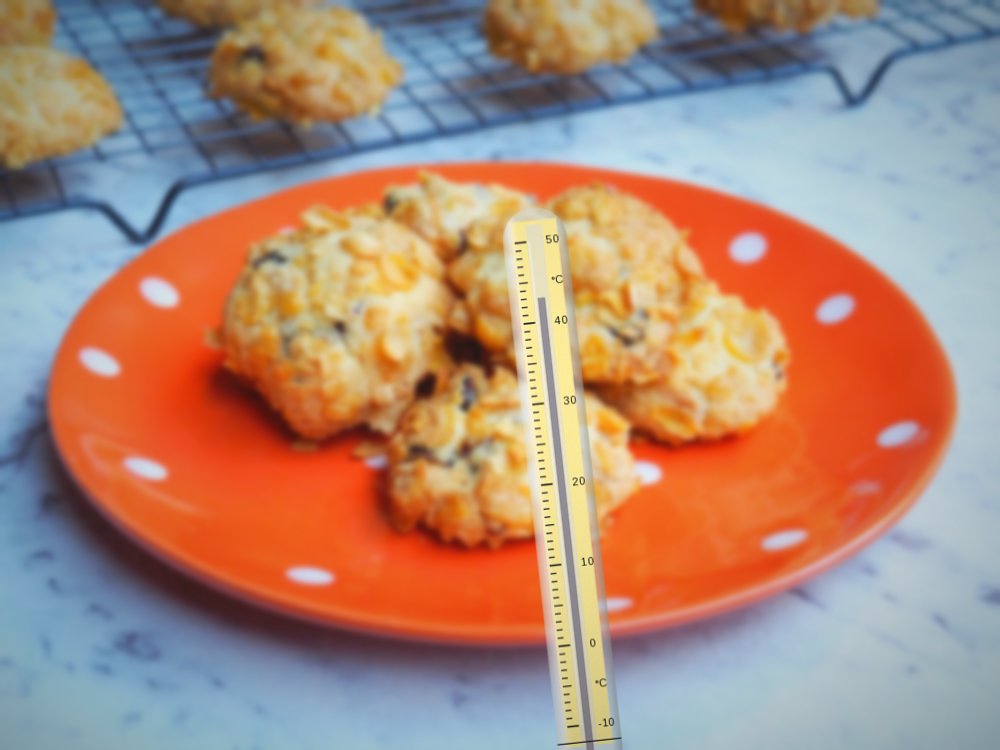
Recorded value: 43 °C
